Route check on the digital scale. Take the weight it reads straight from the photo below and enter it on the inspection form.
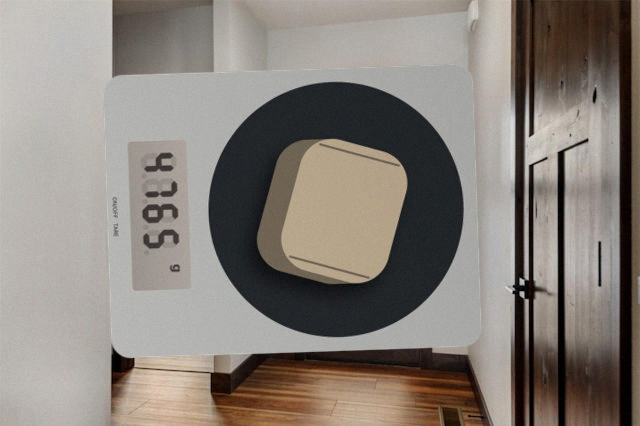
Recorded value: 4765 g
